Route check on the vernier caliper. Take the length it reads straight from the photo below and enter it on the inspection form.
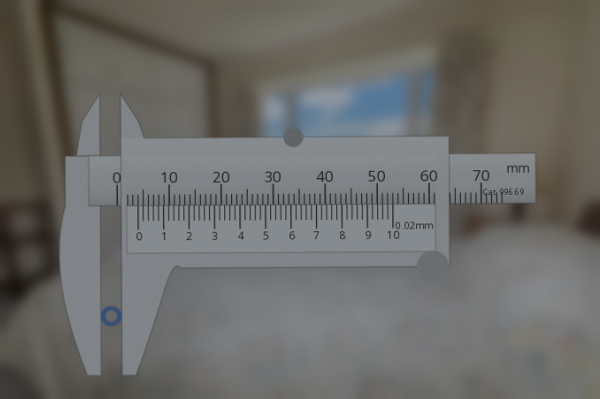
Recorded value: 4.0 mm
